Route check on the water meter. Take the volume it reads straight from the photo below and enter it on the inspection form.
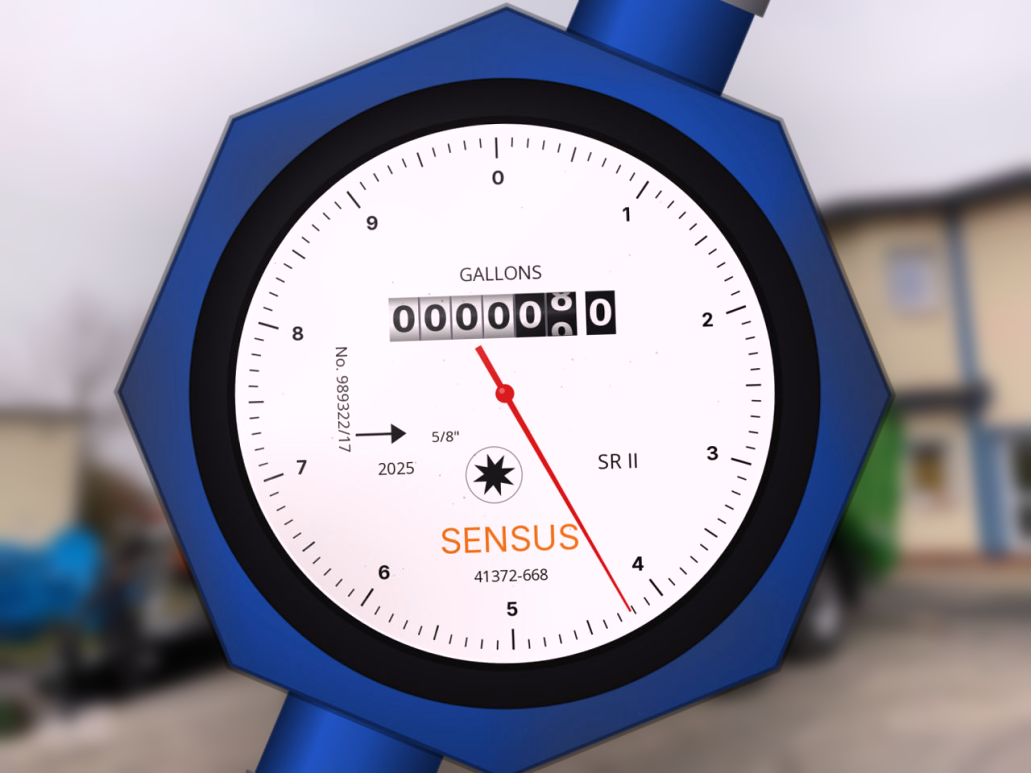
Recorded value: 84.2 gal
